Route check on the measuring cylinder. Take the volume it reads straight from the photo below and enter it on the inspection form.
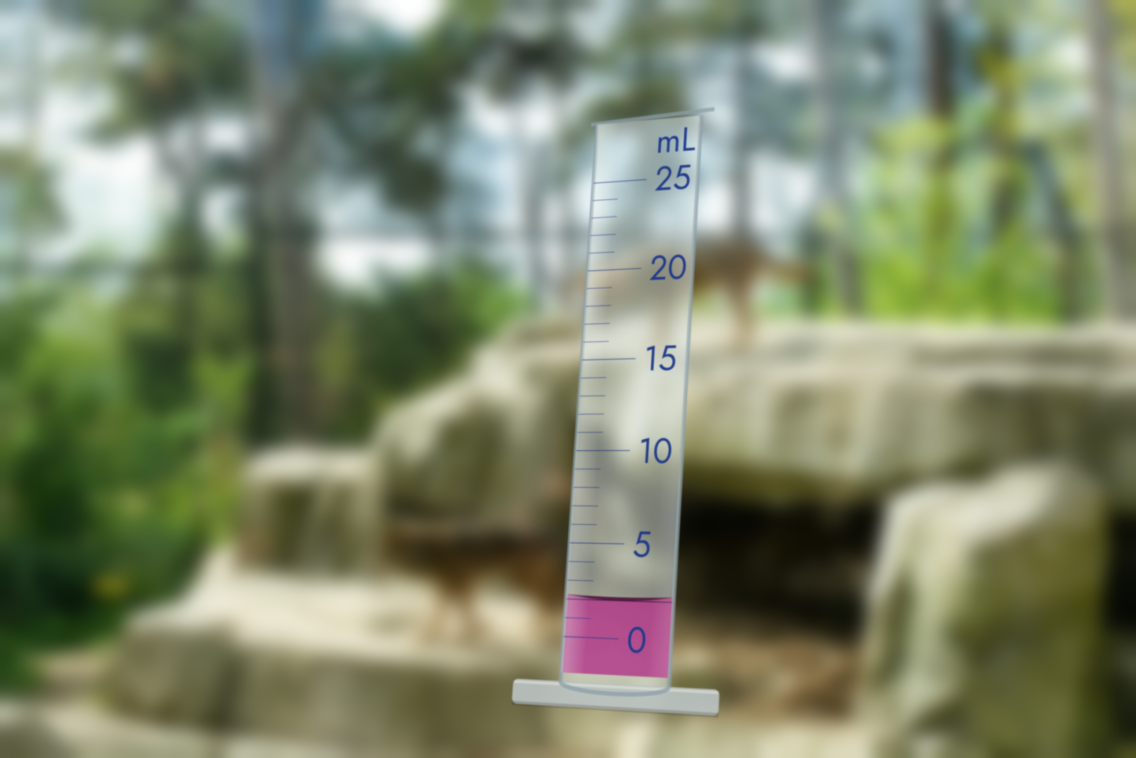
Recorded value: 2 mL
